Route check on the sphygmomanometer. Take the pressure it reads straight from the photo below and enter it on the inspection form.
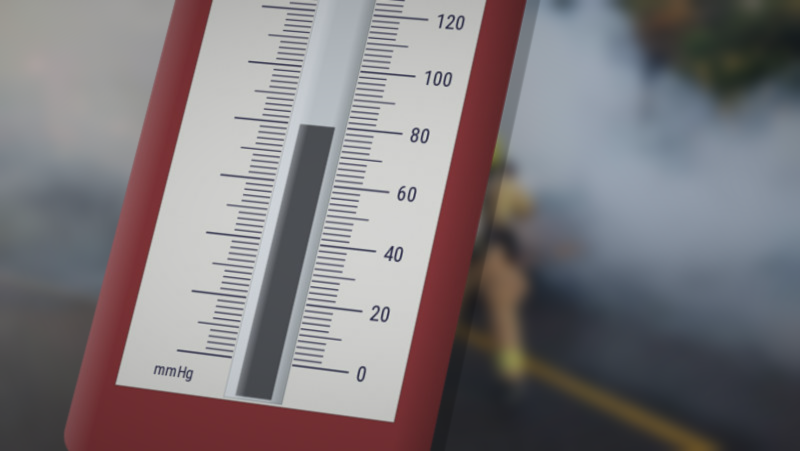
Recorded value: 80 mmHg
